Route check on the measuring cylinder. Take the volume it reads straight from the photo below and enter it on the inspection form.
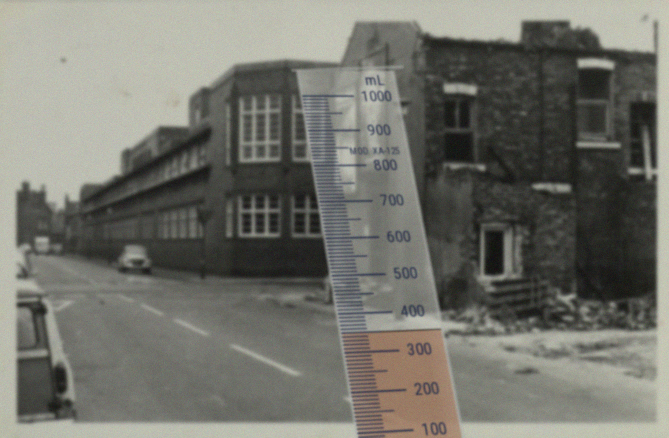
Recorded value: 350 mL
